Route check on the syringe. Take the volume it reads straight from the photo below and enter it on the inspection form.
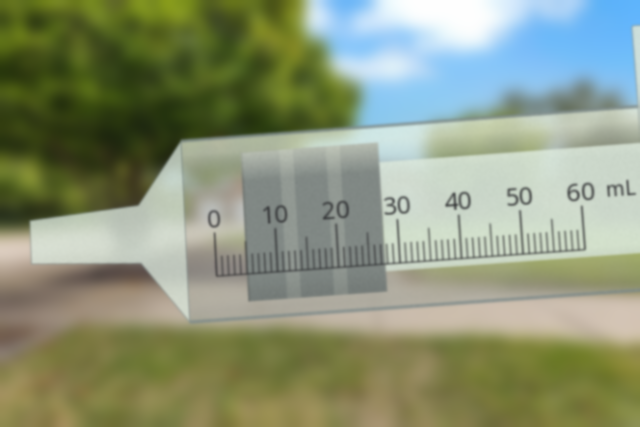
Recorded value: 5 mL
